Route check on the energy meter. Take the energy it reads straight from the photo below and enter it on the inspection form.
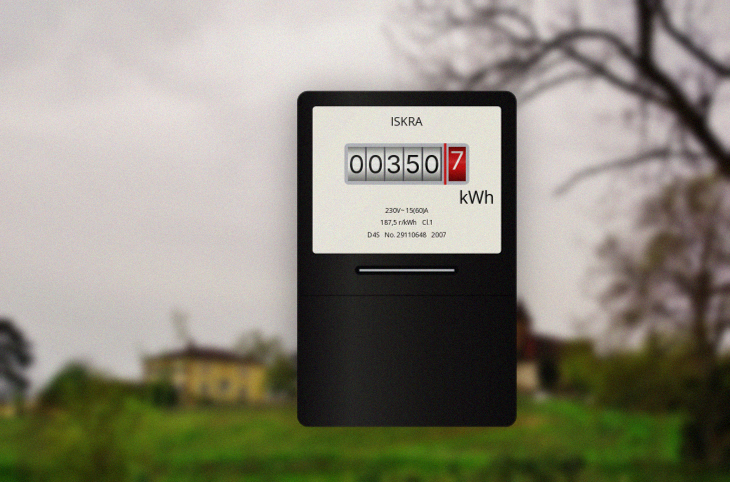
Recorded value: 350.7 kWh
